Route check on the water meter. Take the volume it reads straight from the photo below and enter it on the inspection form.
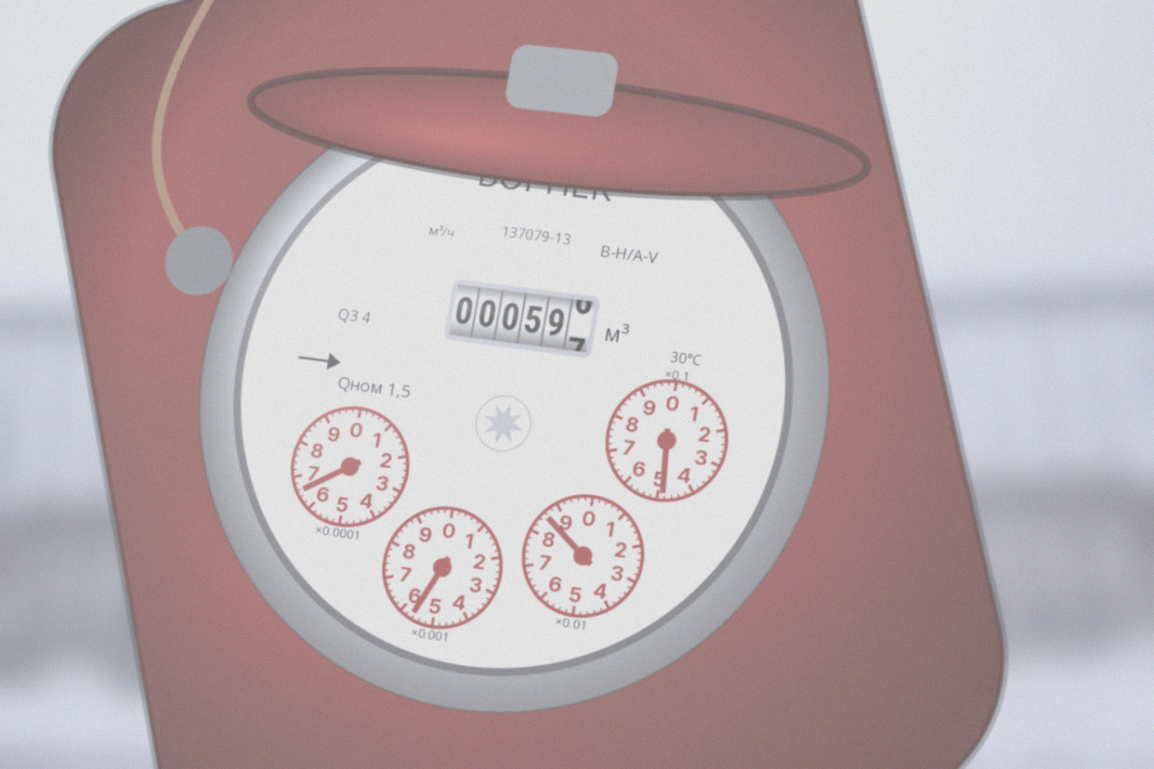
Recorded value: 596.4856 m³
